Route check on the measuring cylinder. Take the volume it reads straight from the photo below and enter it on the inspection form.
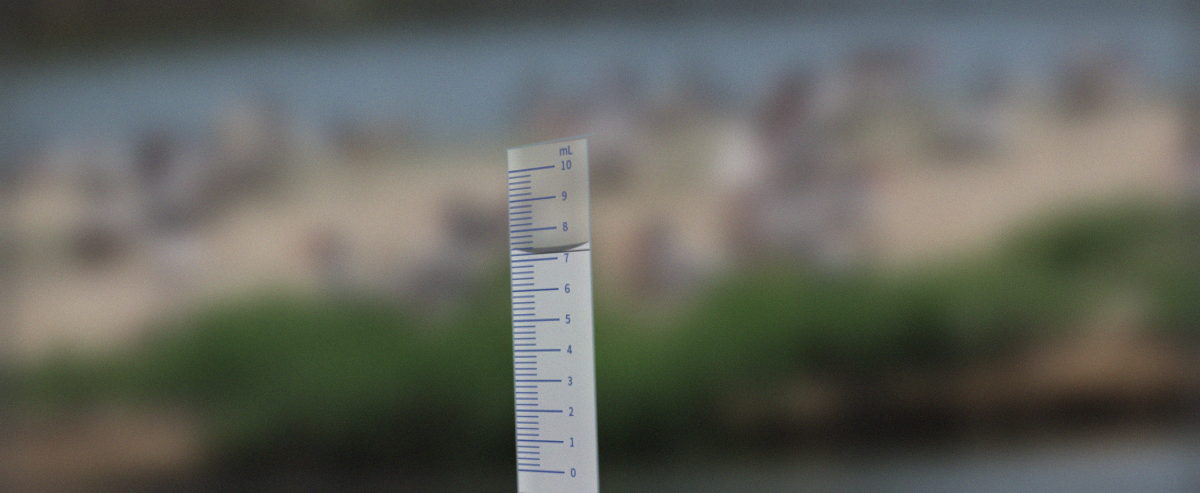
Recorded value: 7.2 mL
